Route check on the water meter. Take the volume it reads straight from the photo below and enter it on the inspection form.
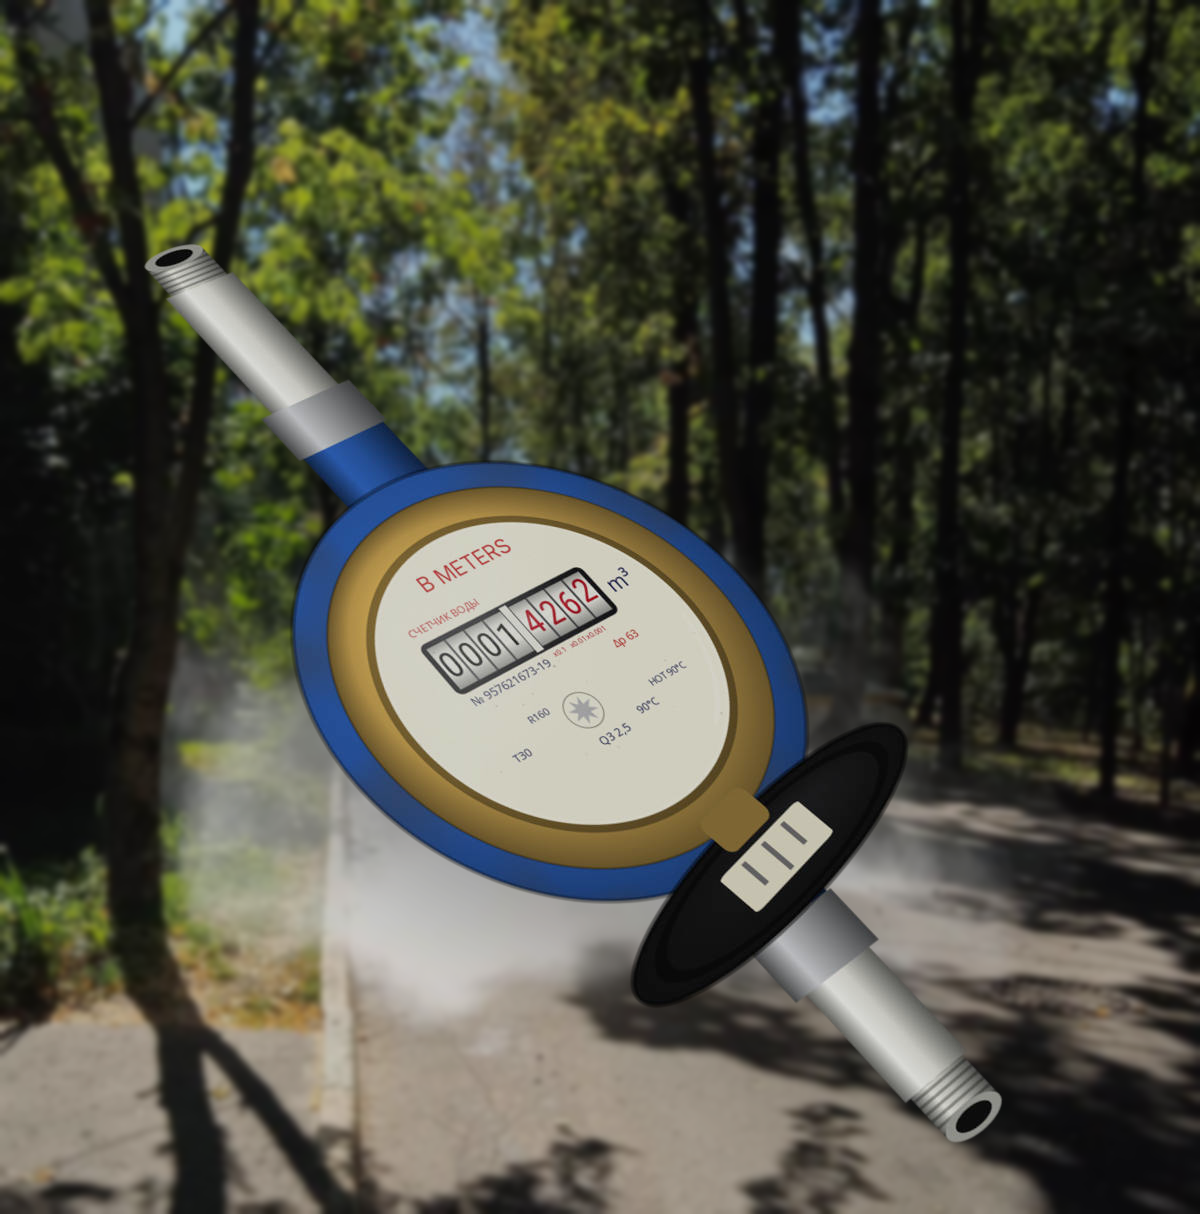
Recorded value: 1.4262 m³
